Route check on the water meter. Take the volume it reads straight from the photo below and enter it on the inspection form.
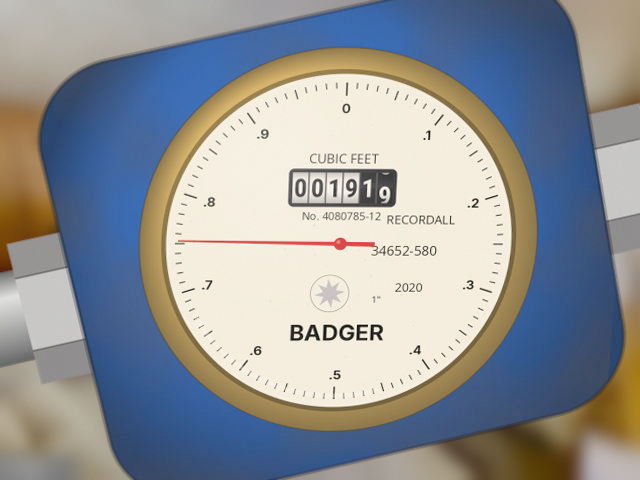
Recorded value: 1918.75 ft³
